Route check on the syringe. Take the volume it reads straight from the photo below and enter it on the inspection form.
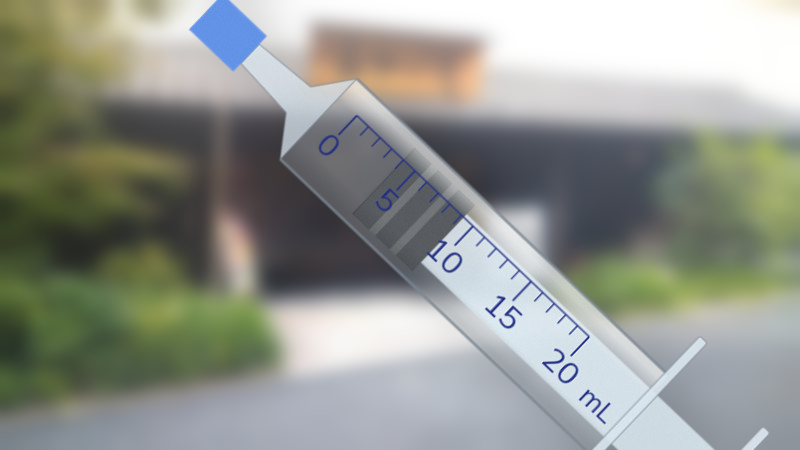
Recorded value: 4 mL
